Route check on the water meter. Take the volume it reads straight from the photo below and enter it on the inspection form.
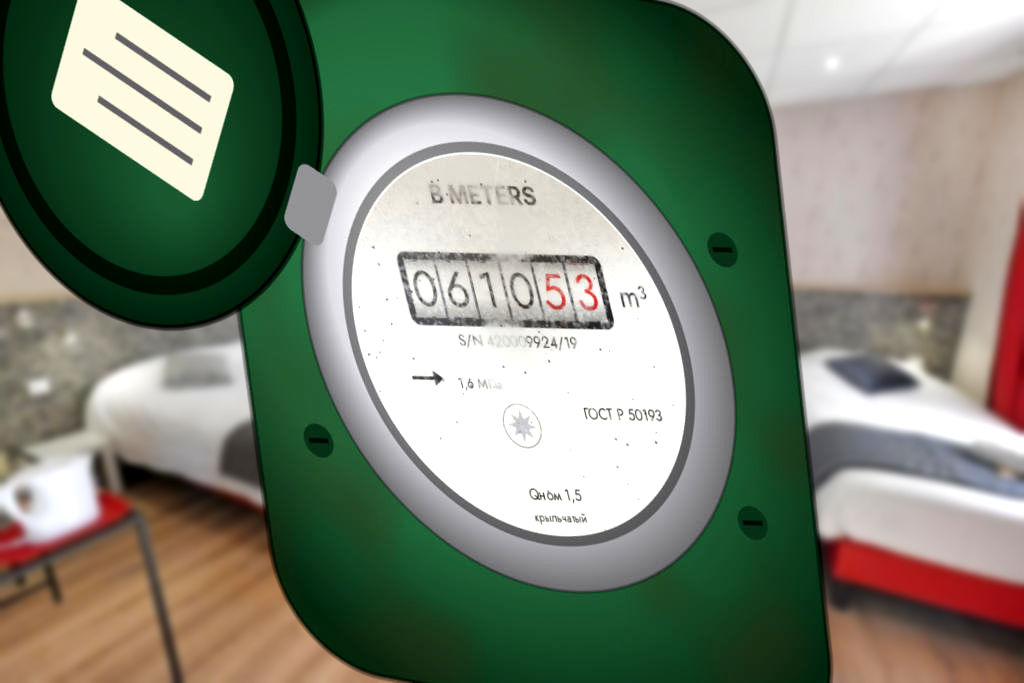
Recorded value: 610.53 m³
